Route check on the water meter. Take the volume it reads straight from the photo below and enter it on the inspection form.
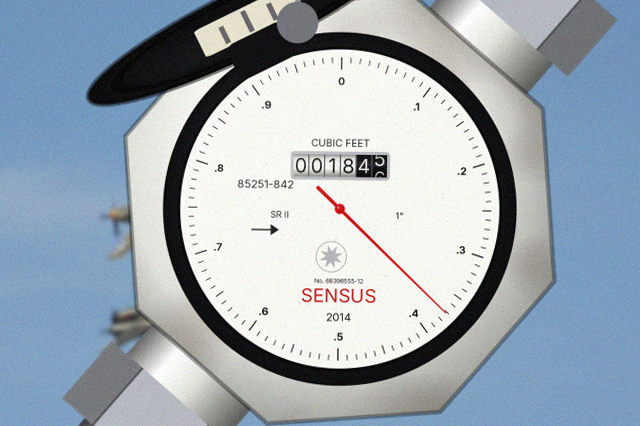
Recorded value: 1845.37 ft³
